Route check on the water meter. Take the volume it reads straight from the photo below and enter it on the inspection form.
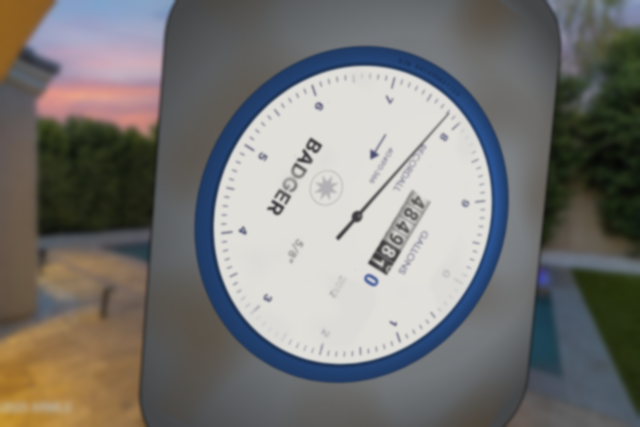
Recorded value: 4849807.8 gal
